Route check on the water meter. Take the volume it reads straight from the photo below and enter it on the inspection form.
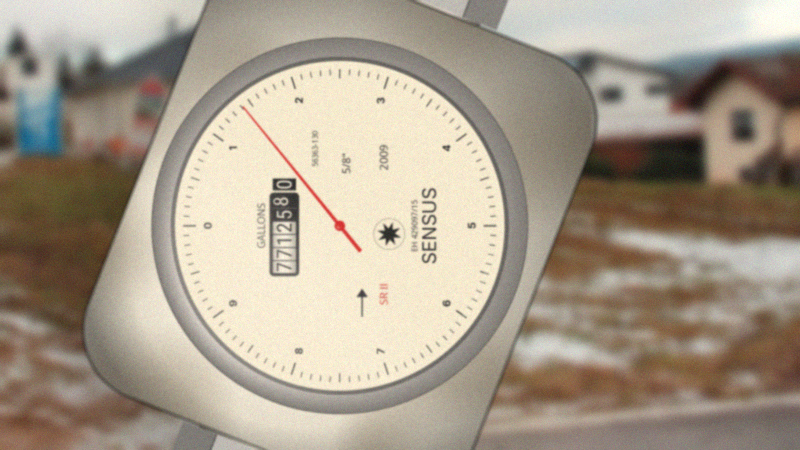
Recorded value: 7712581.4 gal
